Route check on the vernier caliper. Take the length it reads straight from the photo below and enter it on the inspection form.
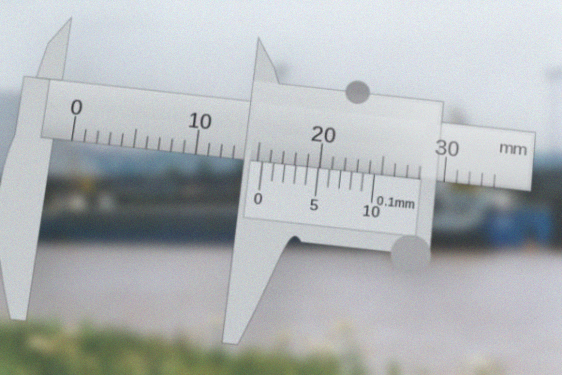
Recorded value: 15.4 mm
